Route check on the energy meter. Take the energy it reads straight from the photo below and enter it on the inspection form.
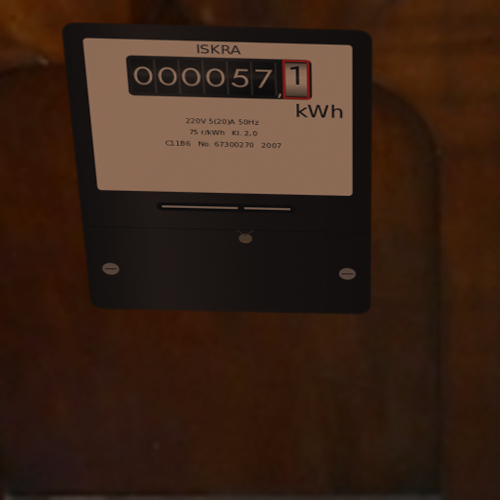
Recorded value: 57.1 kWh
